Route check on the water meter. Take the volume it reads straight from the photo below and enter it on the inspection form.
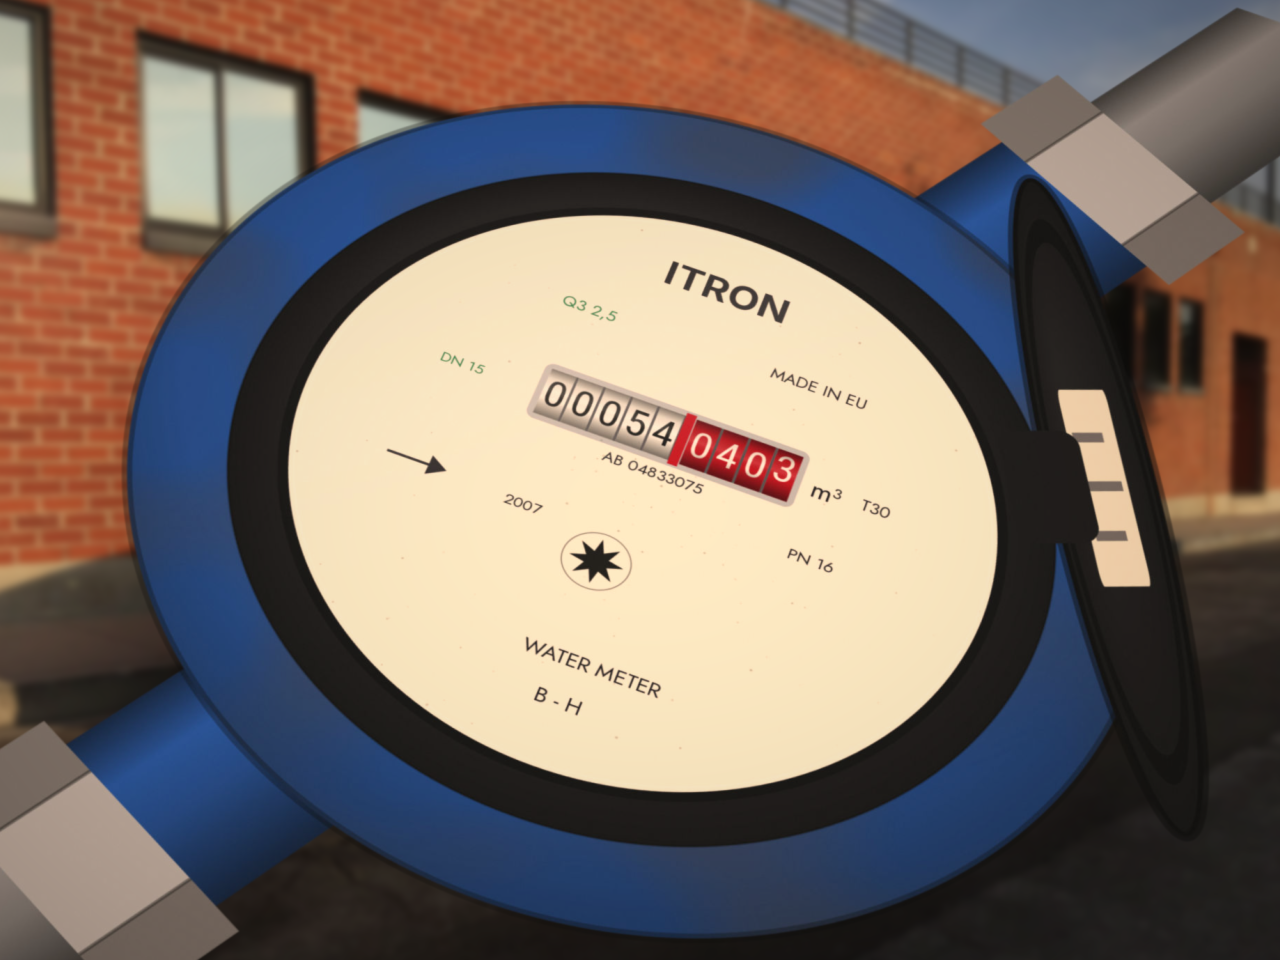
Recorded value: 54.0403 m³
